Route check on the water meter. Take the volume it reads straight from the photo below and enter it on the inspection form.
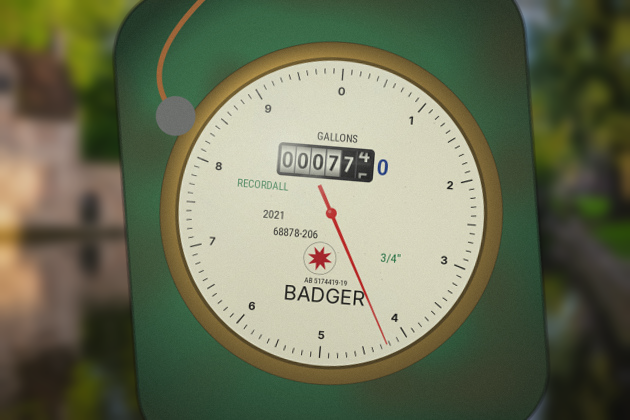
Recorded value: 7744.2 gal
